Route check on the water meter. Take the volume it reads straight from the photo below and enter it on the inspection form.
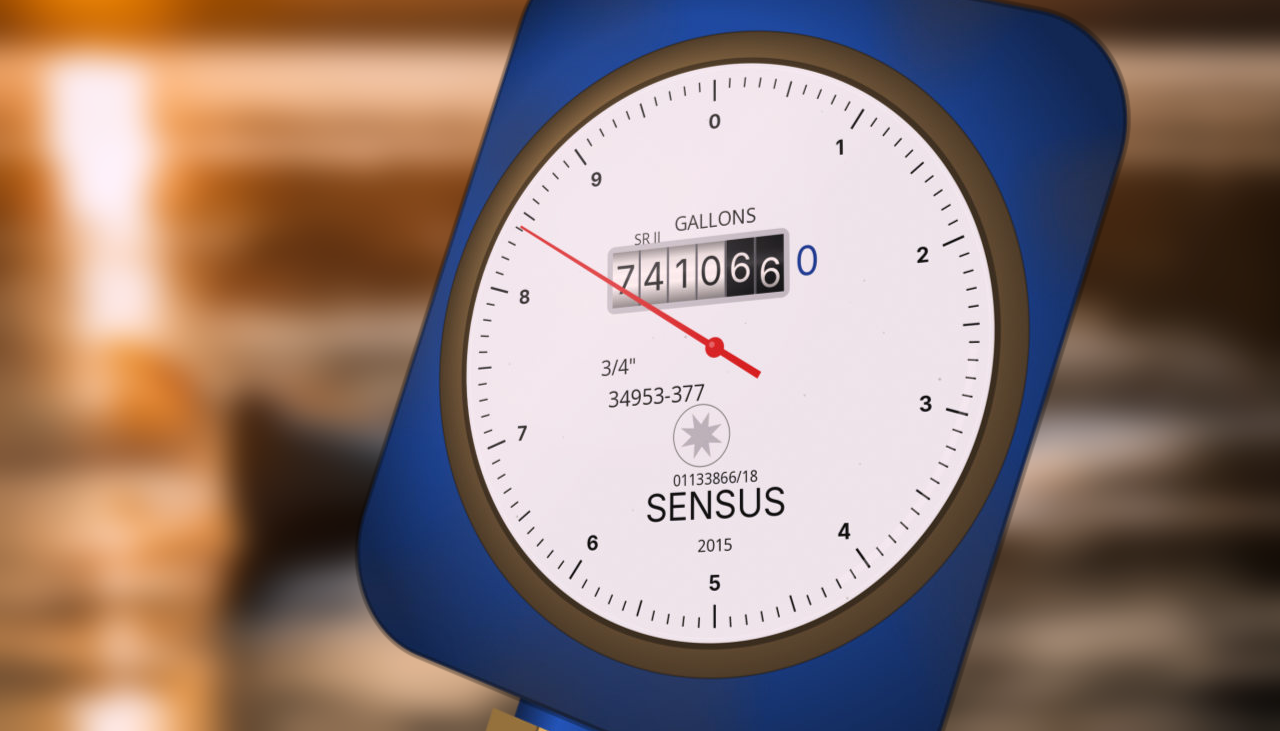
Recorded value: 7410658.4 gal
